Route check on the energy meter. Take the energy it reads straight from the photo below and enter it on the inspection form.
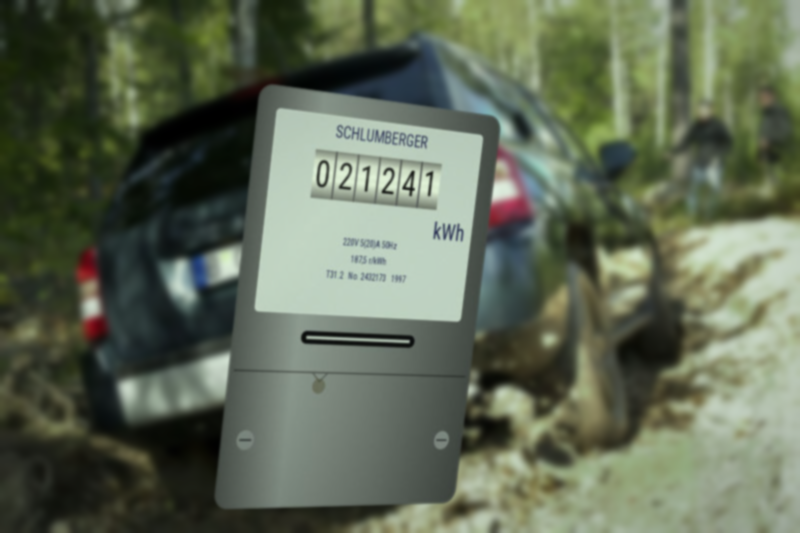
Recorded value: 21241 kWh
